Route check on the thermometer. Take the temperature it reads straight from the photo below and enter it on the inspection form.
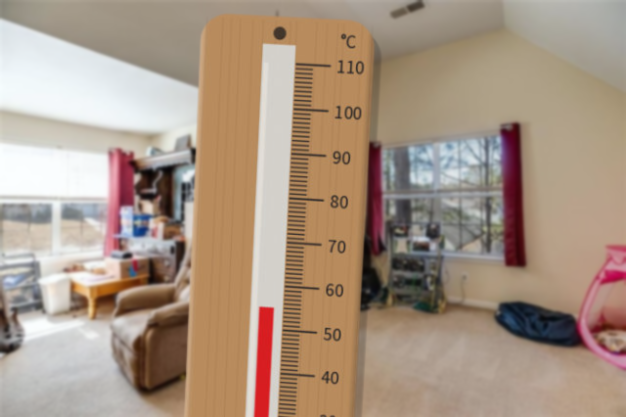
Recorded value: 55 °C
